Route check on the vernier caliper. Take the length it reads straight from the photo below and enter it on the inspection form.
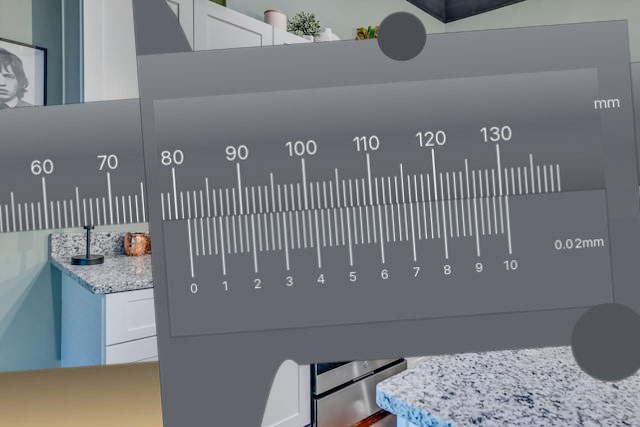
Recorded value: 81.8 mm
